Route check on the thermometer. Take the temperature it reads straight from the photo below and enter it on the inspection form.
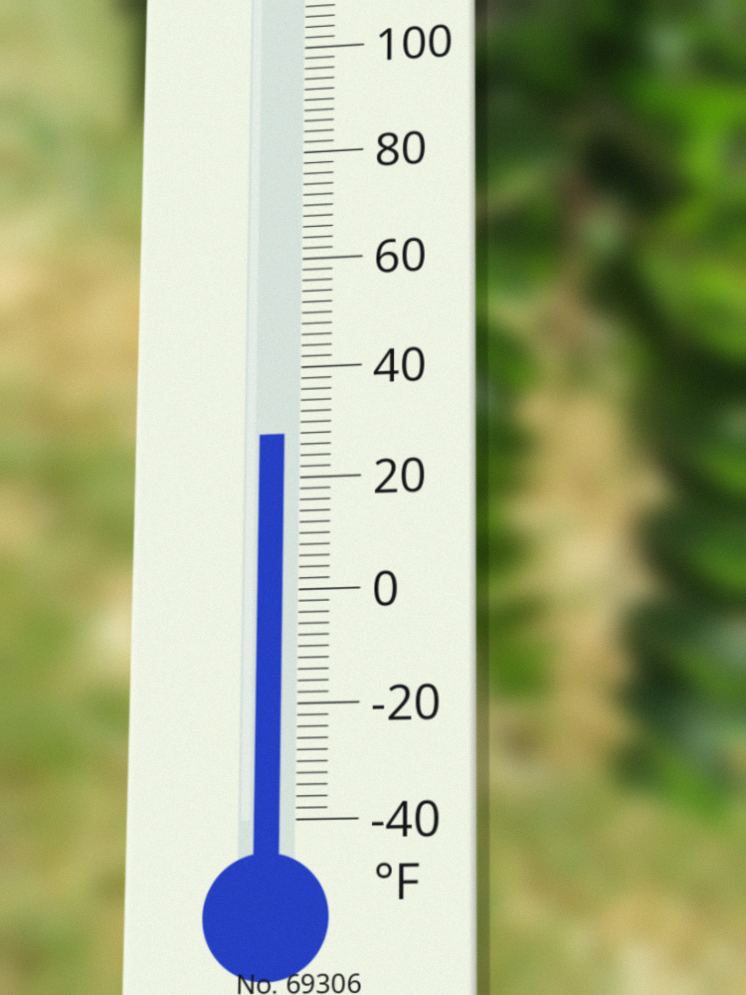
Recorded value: 28 °F
